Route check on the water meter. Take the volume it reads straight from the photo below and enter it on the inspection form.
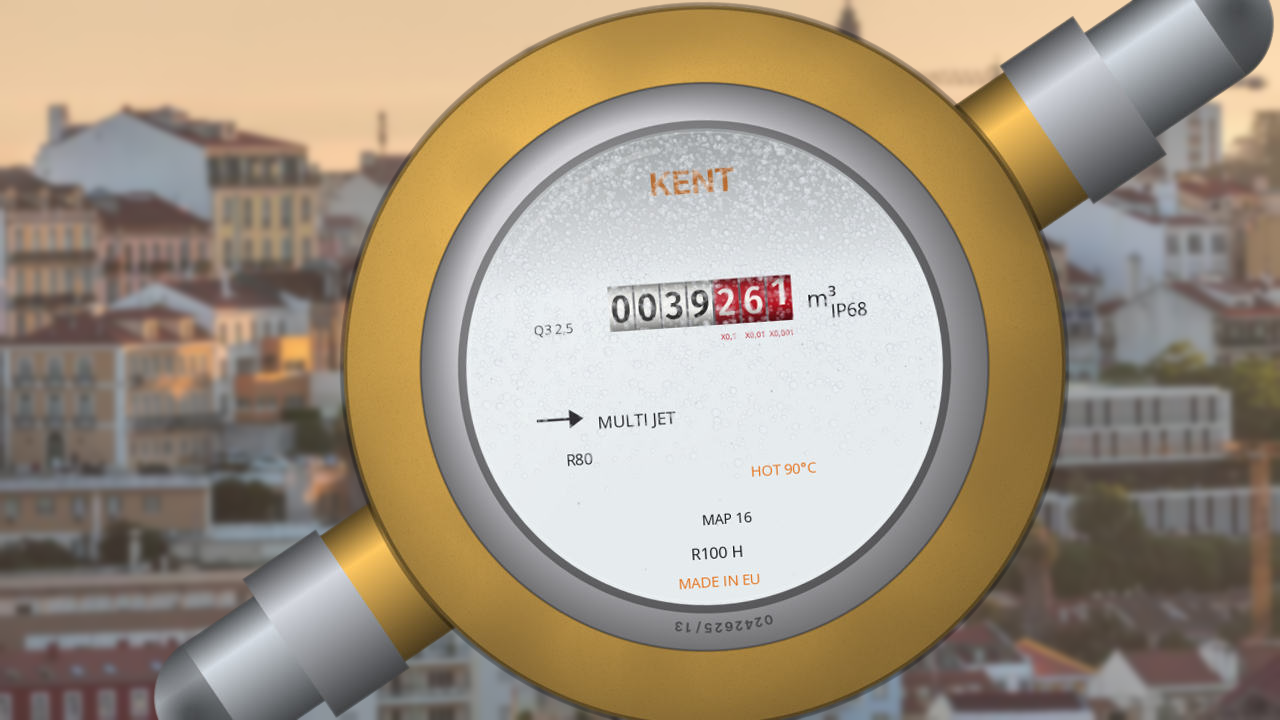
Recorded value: 39.261 m³
